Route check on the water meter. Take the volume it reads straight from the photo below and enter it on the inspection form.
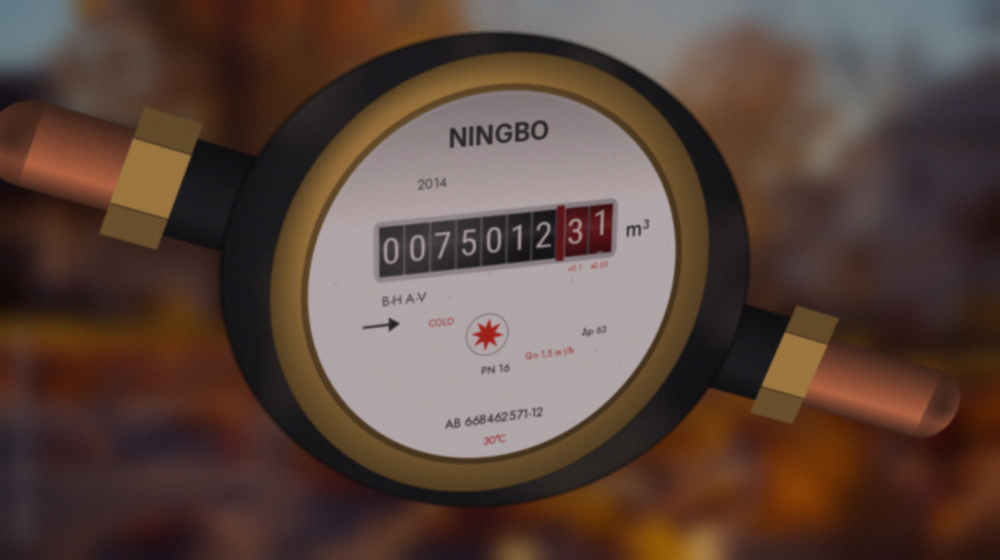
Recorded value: 75012.31 m³
